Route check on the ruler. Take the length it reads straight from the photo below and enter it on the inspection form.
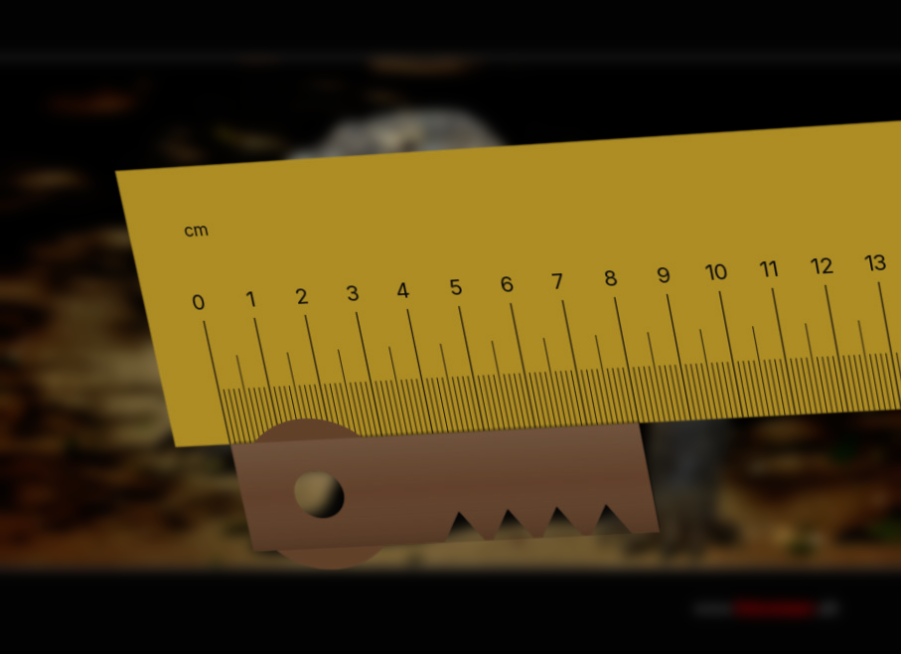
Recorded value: 8 cm
